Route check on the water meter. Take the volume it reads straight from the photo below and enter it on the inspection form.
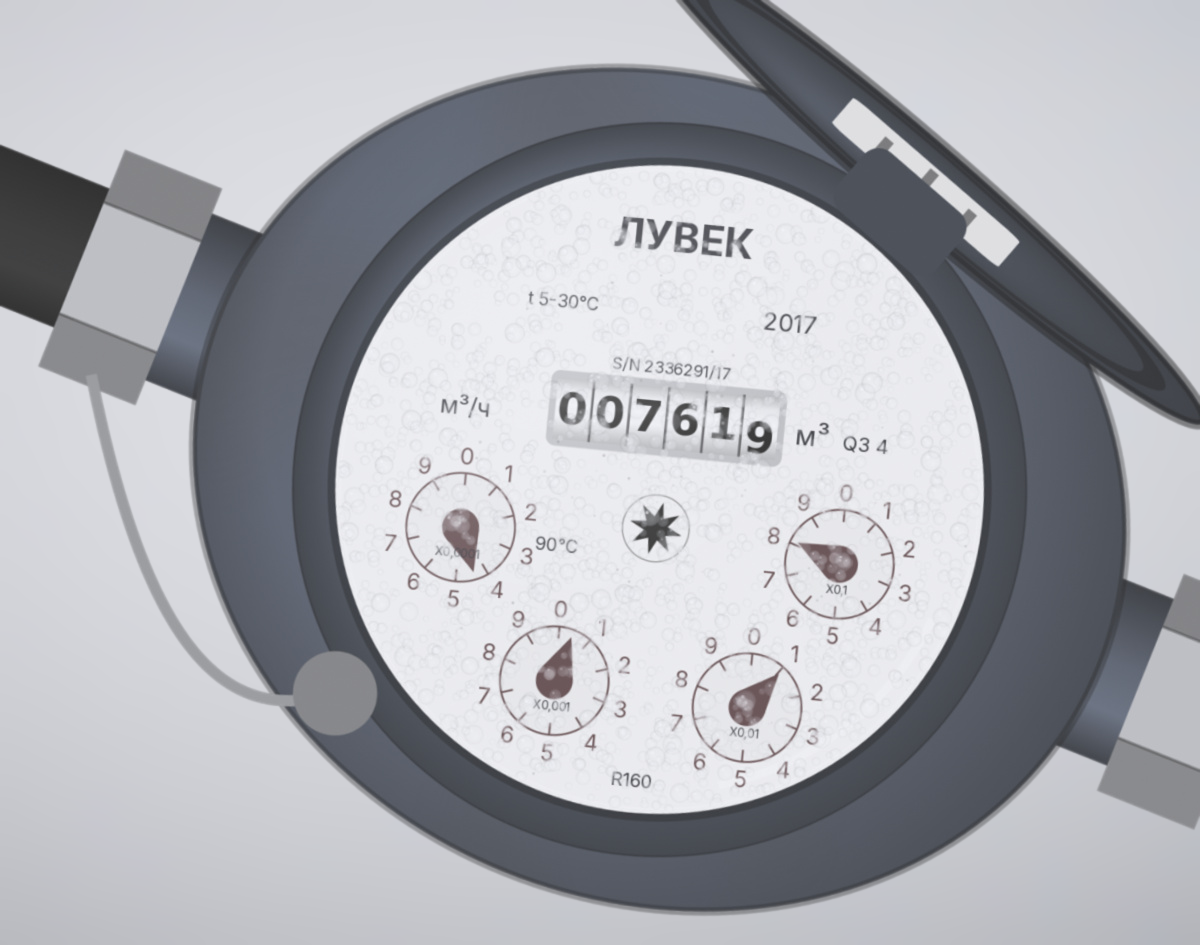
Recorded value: 7618.8104 m³
